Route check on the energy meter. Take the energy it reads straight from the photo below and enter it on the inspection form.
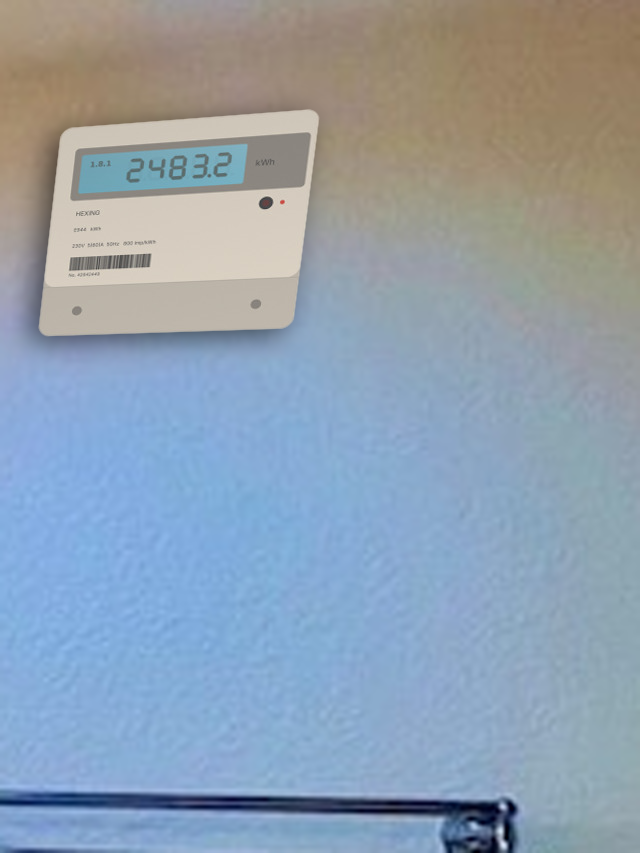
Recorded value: 2483.2 kWh
